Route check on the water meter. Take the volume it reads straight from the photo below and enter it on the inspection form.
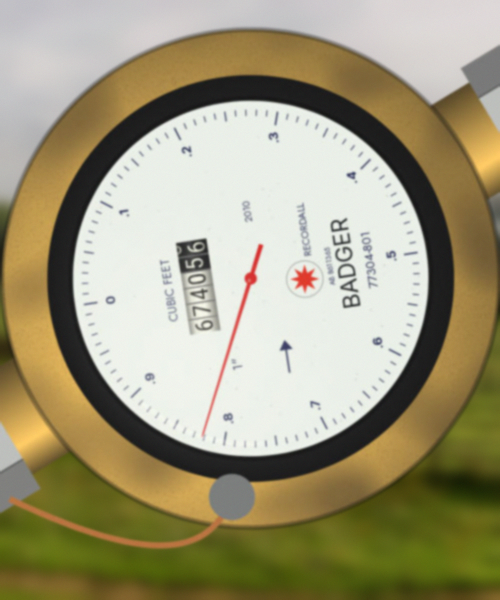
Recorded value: 674055.82 ft³
